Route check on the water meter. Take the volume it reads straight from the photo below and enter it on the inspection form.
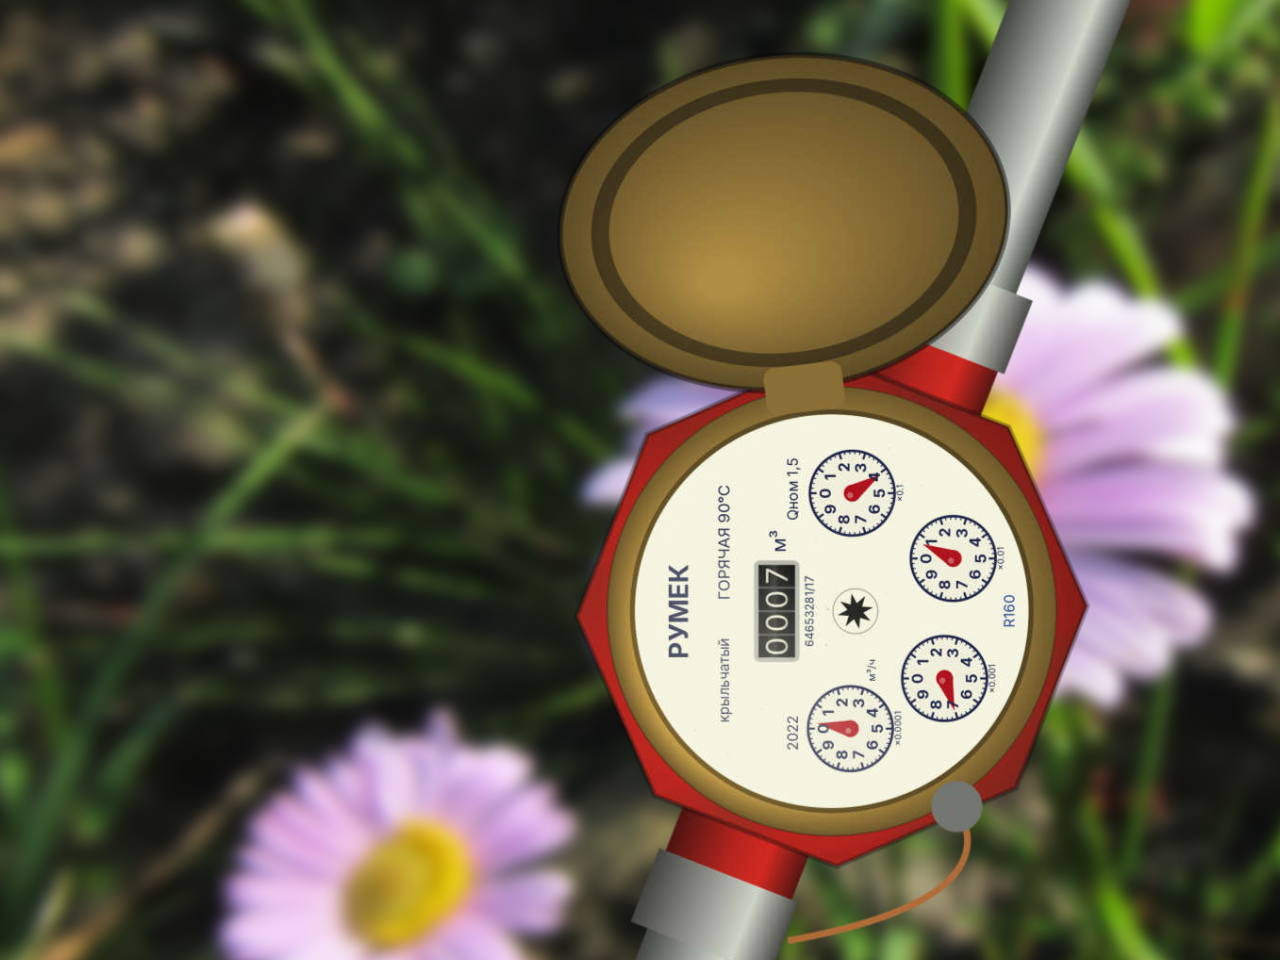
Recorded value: 7.4070 m³
